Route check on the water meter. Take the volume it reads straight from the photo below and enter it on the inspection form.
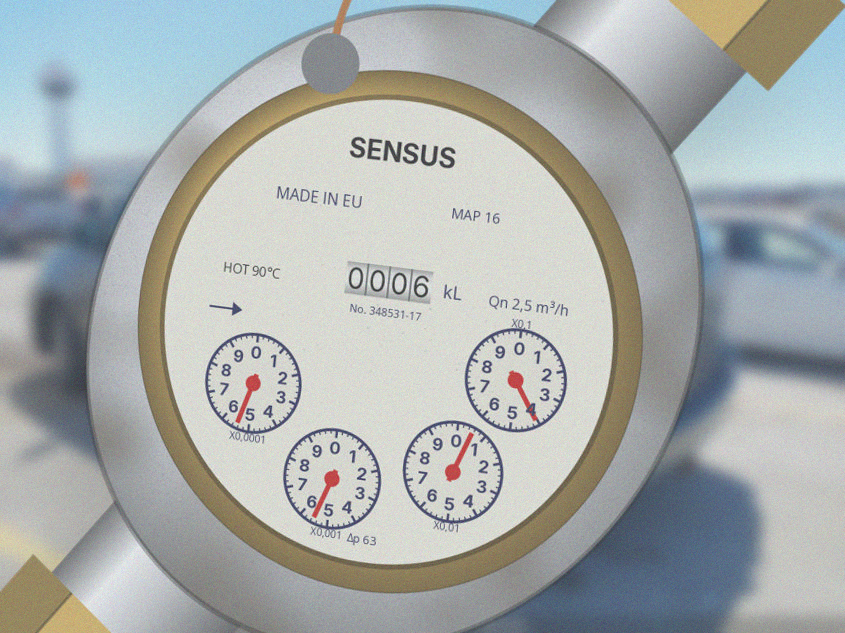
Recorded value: 6.4055 kL
